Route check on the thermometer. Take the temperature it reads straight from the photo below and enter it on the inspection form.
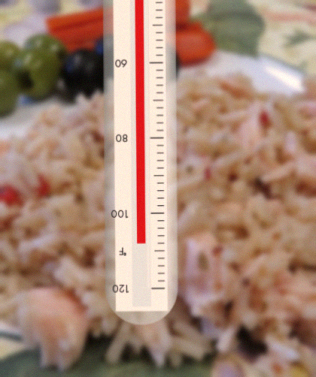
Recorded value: 108 °F
